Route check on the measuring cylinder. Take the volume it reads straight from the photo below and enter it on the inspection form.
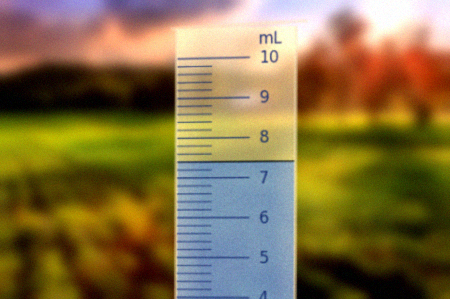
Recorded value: 7.4 mL
